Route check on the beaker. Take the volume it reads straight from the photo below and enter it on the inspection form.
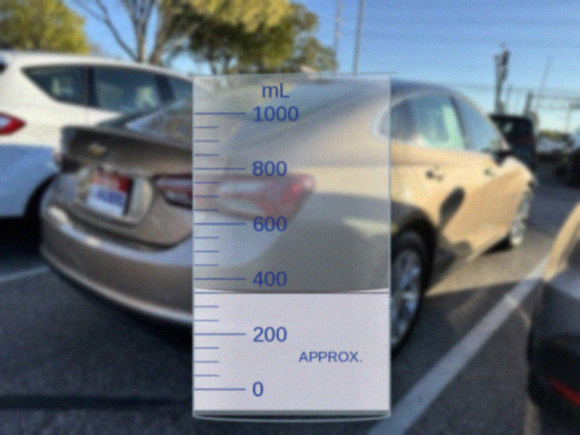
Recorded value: 350 mL
